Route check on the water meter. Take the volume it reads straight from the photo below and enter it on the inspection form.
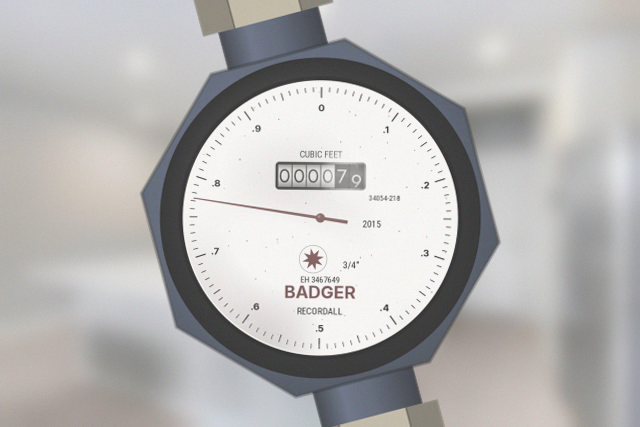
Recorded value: 78.77 ft³
